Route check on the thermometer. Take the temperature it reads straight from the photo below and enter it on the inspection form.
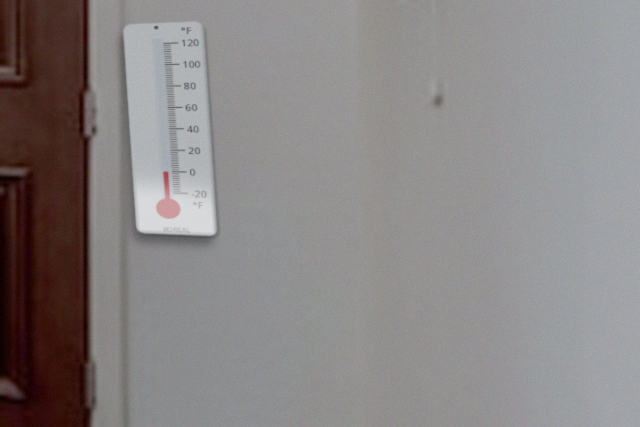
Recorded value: 0 °F
